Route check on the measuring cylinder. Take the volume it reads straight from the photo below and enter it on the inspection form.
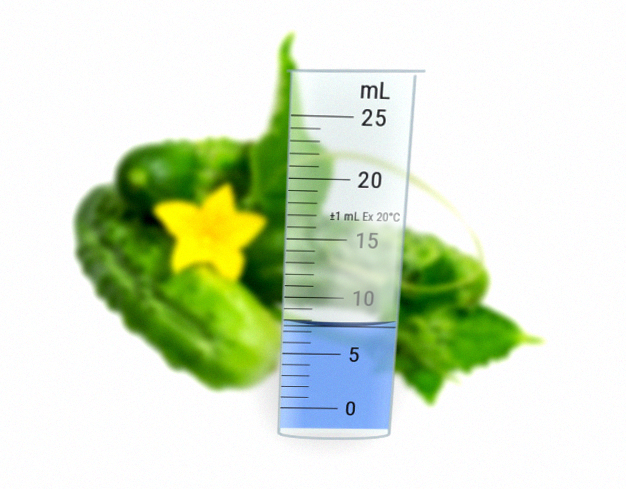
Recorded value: 7.5 mL
